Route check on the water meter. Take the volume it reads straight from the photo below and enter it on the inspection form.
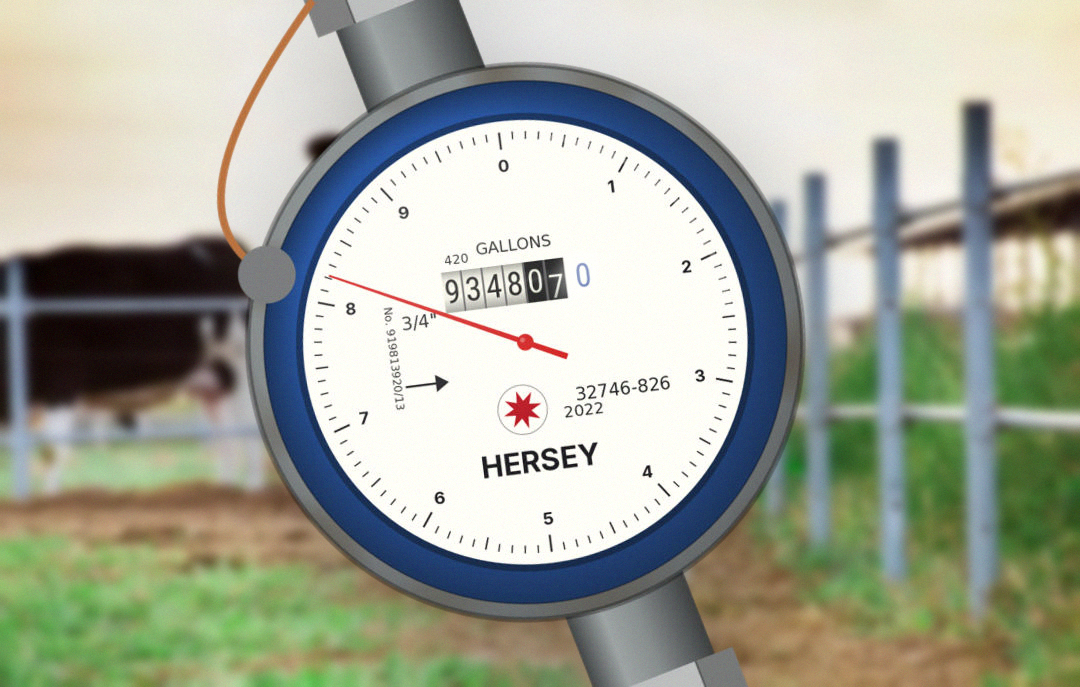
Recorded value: 9348068.2 gal
